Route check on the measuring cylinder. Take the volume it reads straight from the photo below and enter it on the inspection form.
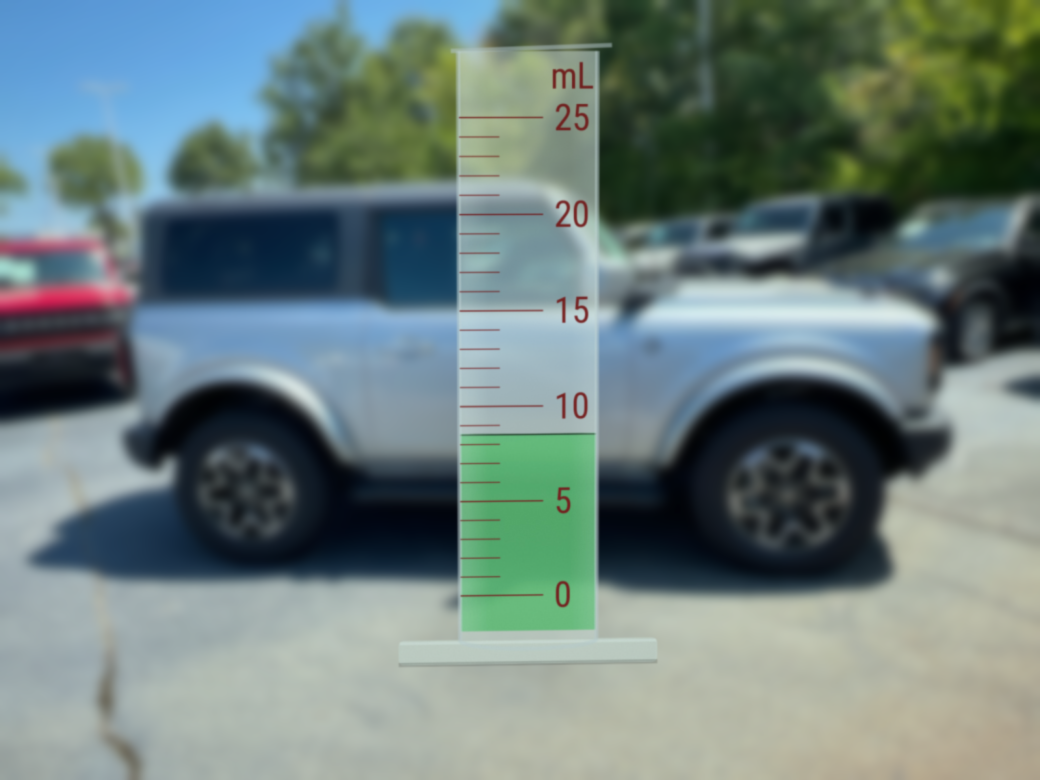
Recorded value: 8.5 mL
